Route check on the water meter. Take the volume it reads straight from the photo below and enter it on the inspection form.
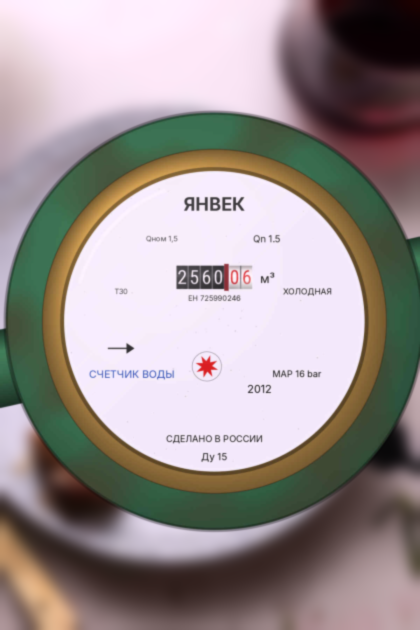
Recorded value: 2560.06 m³
